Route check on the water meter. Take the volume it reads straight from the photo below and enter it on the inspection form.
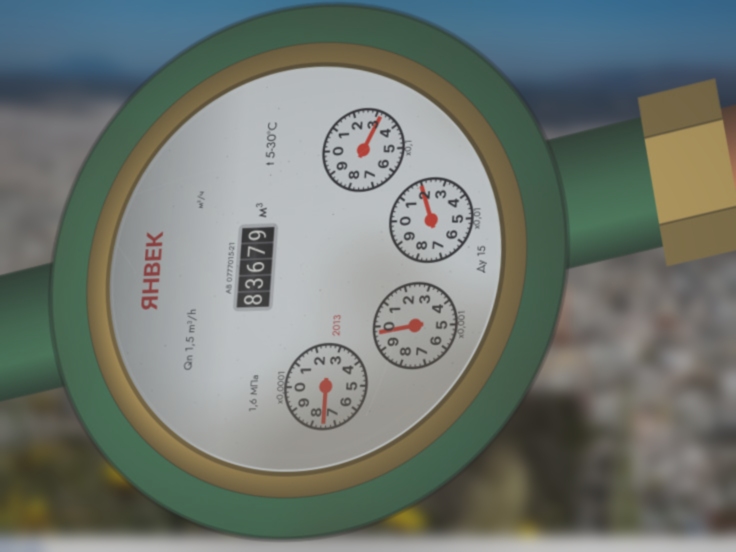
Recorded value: 83679.3197 m³
